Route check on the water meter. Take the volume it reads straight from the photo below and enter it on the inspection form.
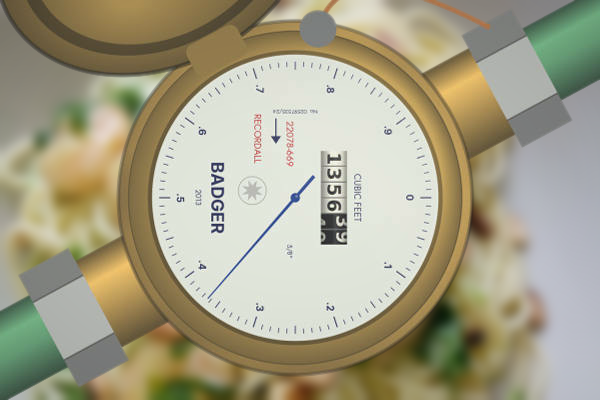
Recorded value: 135639.36 ft³
